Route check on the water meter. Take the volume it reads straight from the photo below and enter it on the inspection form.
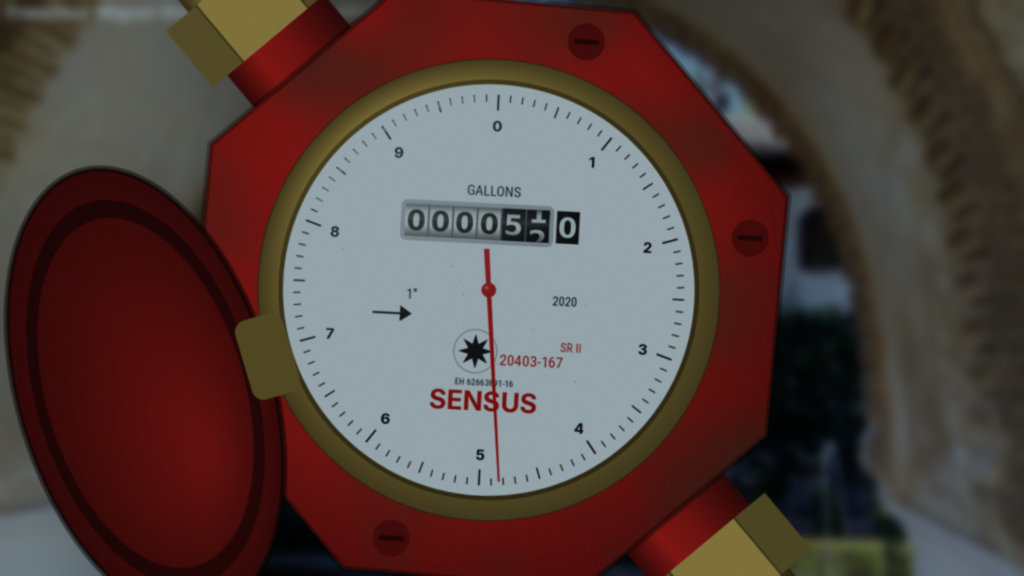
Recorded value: 514.8 gal
